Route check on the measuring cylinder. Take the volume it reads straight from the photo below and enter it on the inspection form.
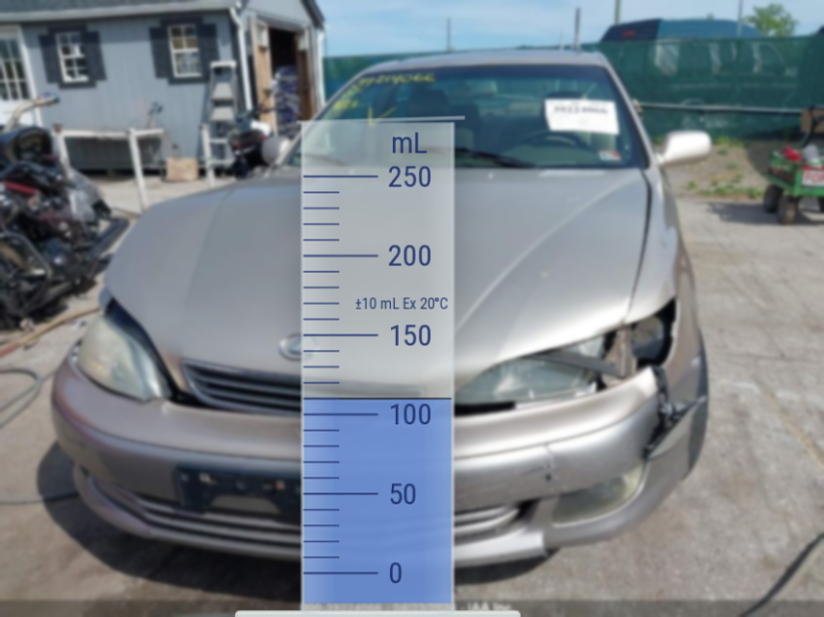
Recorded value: 110 mL
